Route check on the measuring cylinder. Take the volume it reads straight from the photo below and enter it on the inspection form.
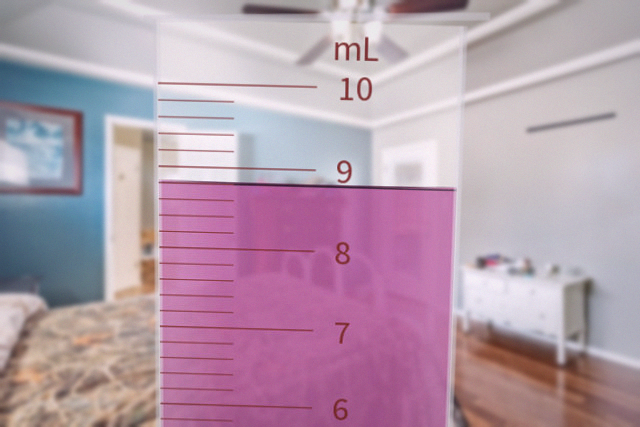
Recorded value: 8.8 mL
